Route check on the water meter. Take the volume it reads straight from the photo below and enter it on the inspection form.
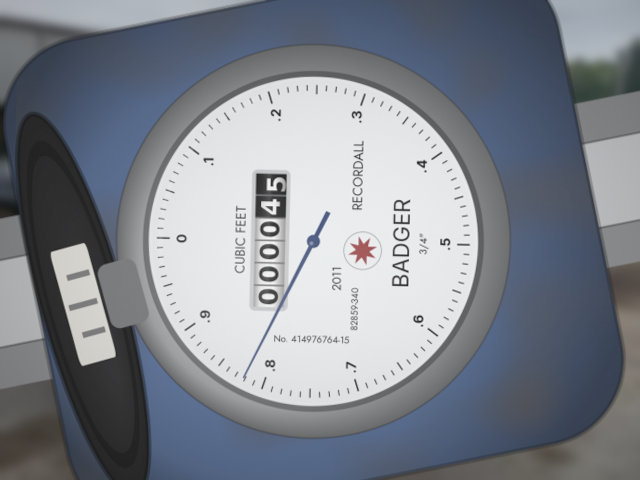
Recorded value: 44.82 ft³
